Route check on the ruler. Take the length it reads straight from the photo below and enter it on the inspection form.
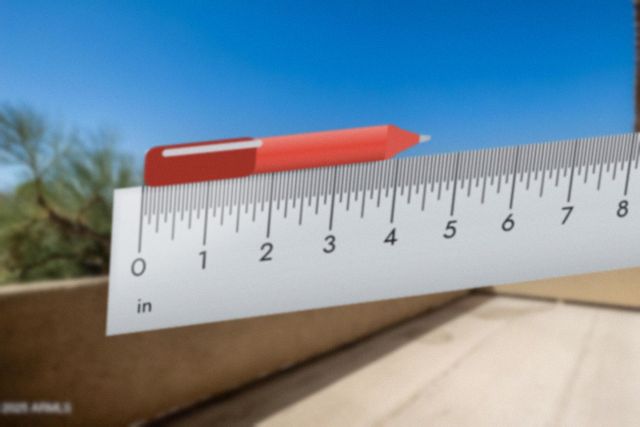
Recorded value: 4.5 in
